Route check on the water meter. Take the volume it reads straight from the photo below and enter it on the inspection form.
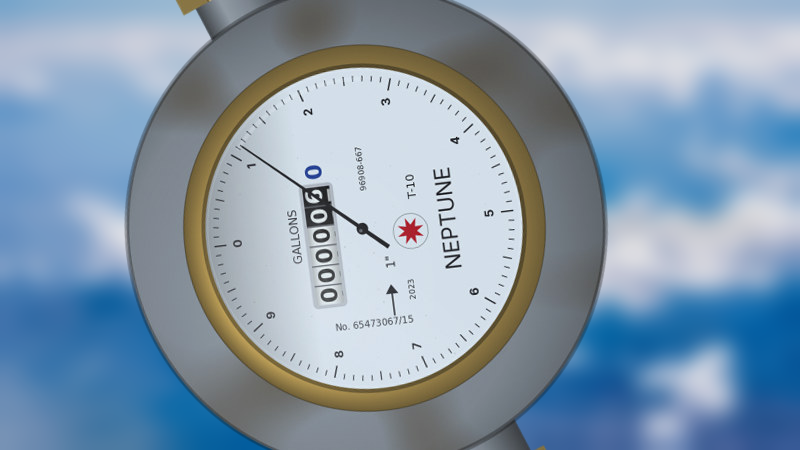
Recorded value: 61.1 gal
